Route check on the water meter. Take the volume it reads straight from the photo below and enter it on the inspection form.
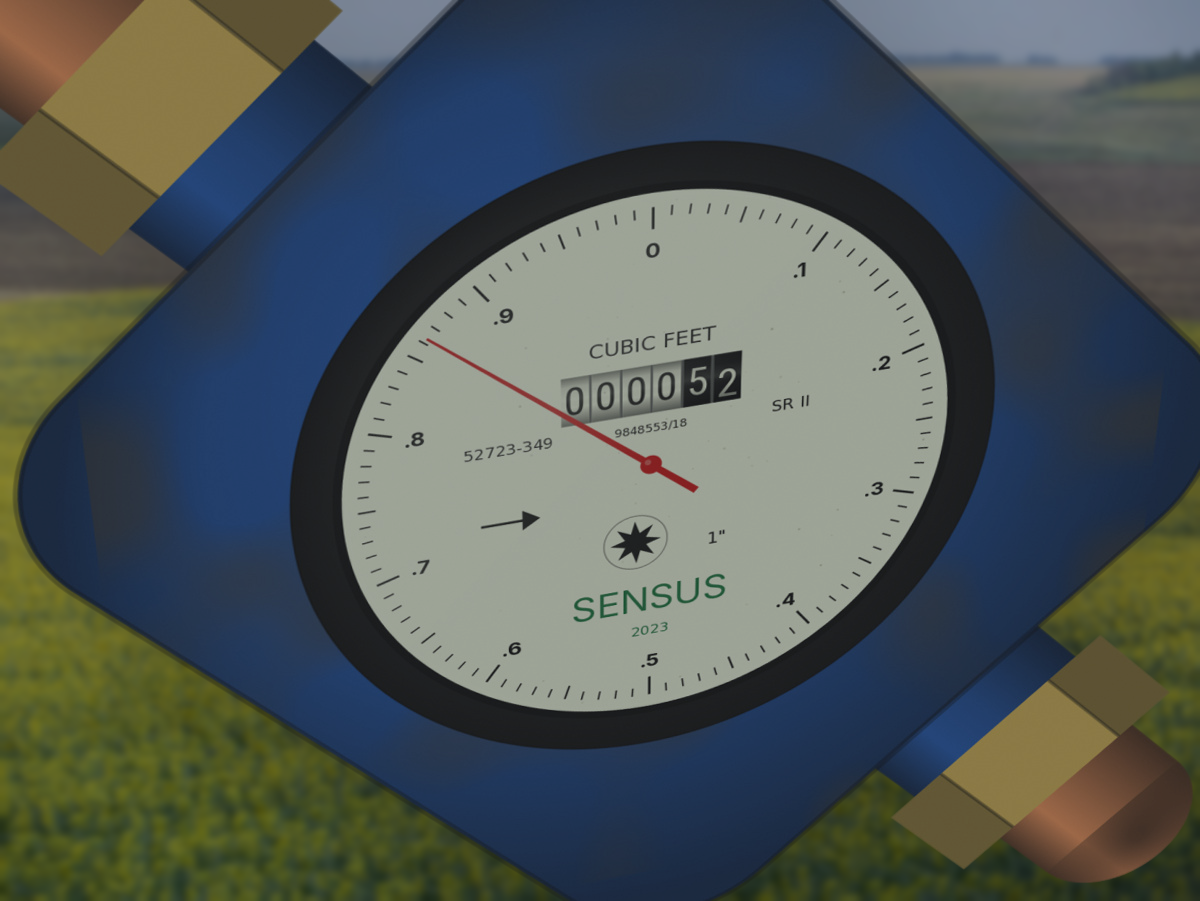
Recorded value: 51.86 ft³
